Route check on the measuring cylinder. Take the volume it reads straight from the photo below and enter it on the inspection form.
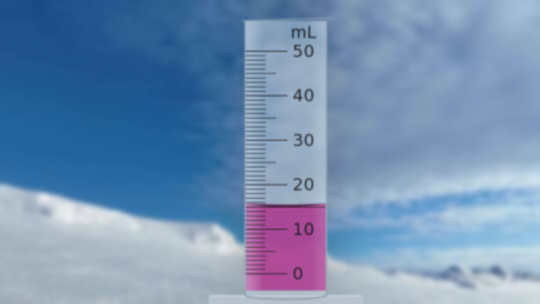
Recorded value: 15 mL
